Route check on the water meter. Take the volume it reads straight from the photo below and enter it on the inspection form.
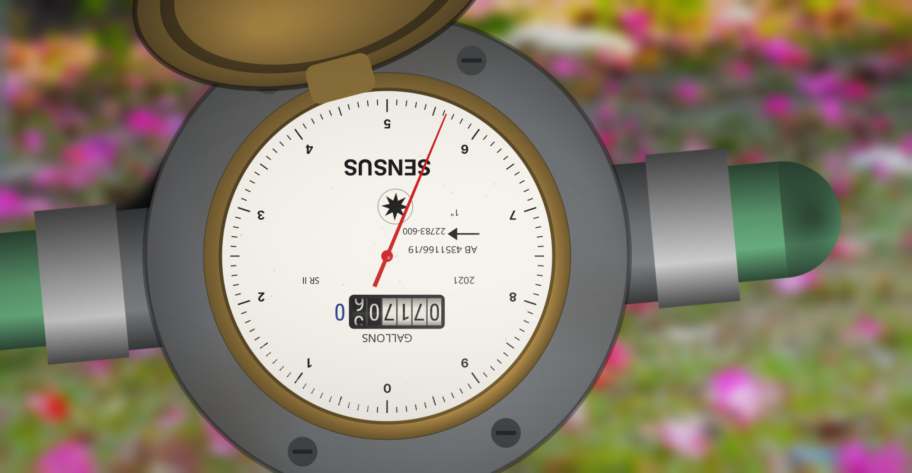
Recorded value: 717055.6 gal
